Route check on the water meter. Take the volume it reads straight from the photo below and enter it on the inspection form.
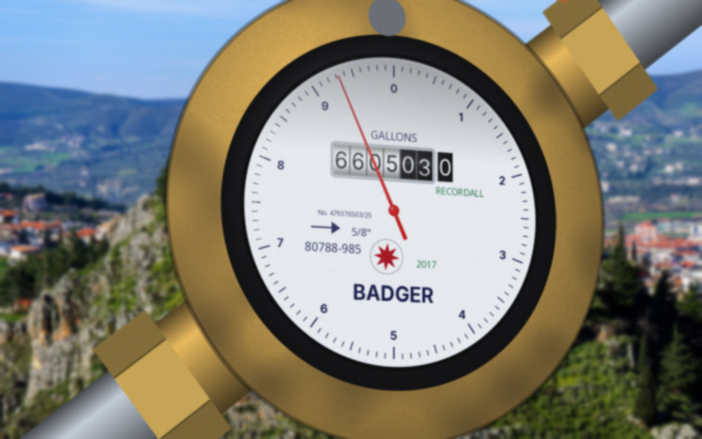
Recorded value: 6605029.3 gal
